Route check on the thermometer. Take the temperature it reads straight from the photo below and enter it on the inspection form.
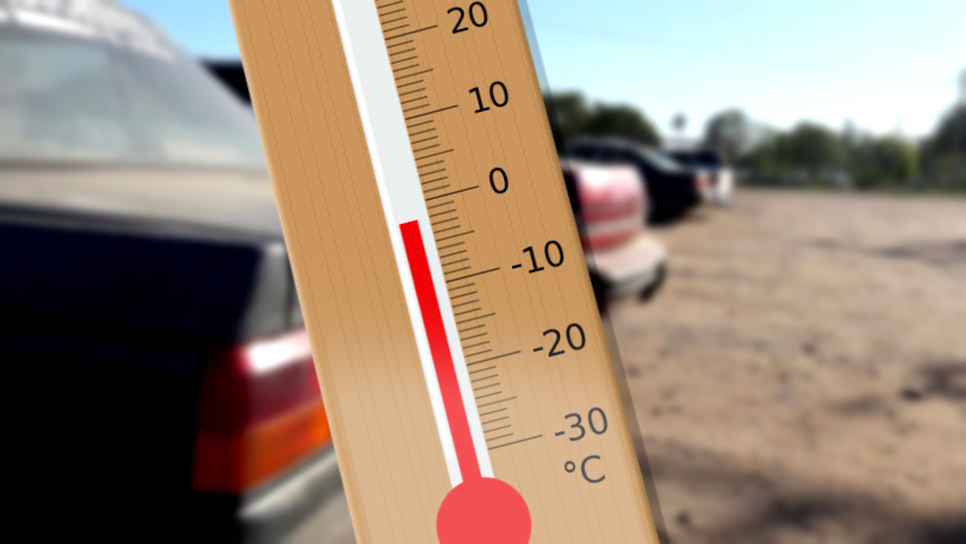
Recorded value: -2 °C
